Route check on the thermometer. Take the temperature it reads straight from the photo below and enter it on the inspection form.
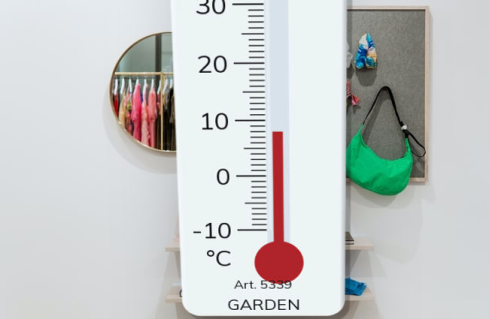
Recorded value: 8 °C
